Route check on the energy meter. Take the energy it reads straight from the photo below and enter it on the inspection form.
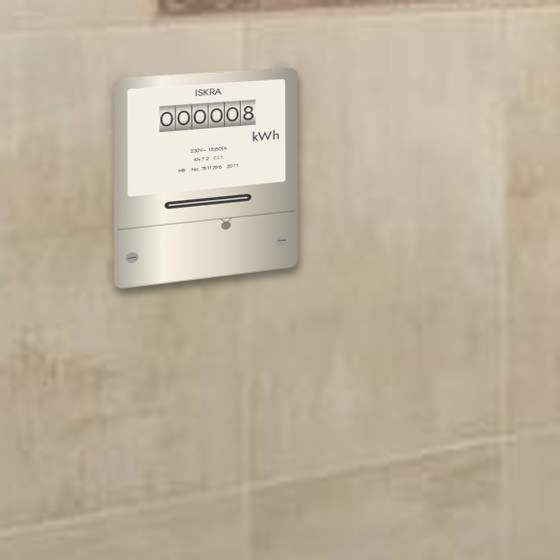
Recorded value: 8 kWh
